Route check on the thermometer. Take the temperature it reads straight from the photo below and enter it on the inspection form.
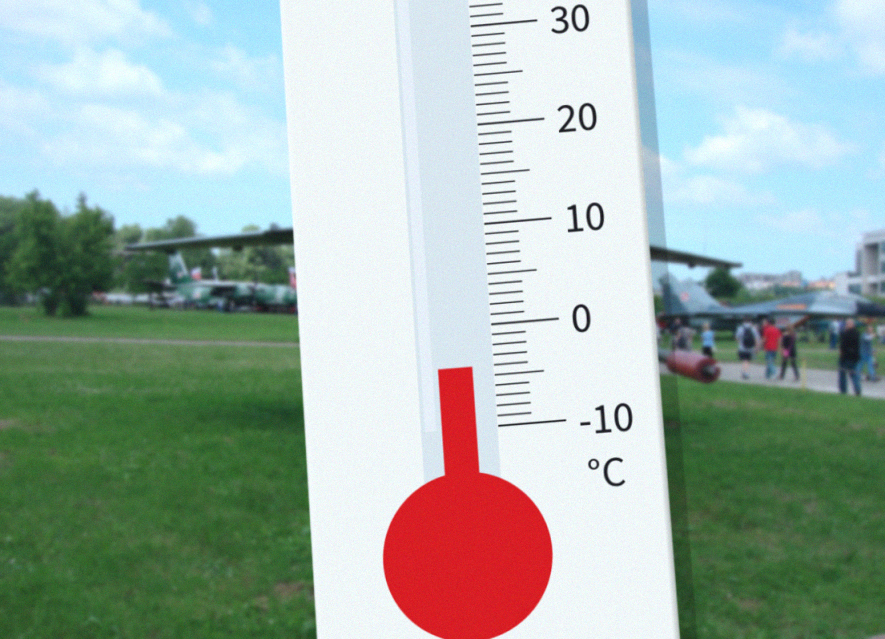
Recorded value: -4 °C
